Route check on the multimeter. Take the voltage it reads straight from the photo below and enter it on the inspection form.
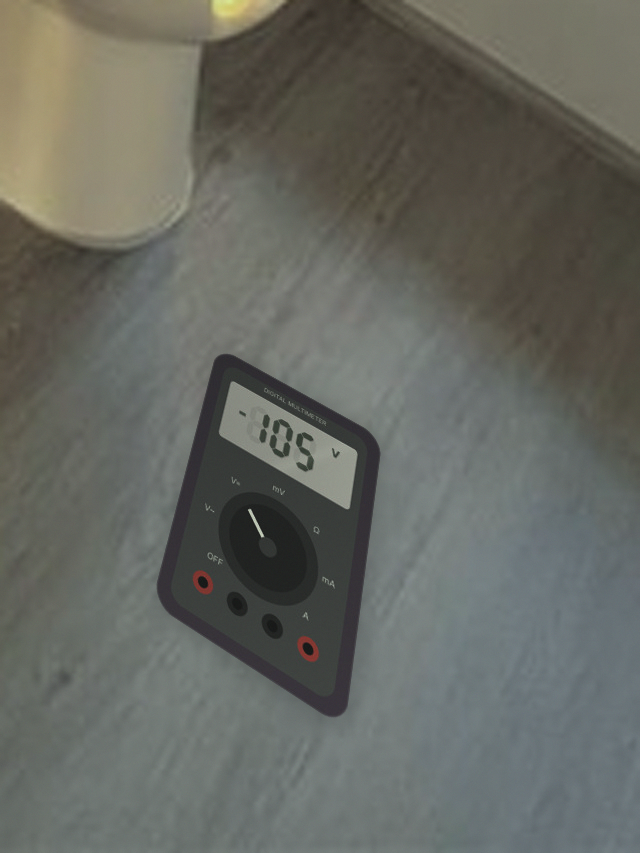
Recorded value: -105 V
